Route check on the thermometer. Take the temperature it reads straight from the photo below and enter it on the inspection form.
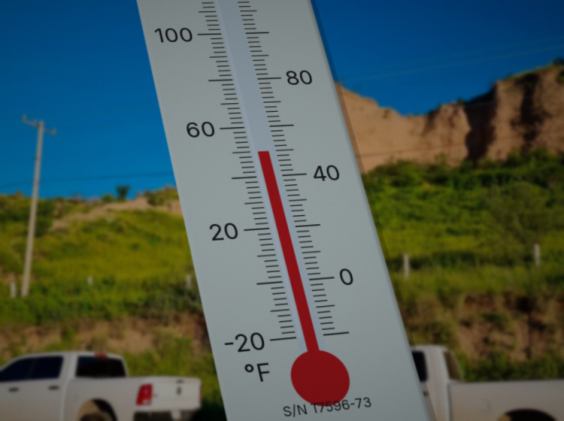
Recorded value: 50 °F
